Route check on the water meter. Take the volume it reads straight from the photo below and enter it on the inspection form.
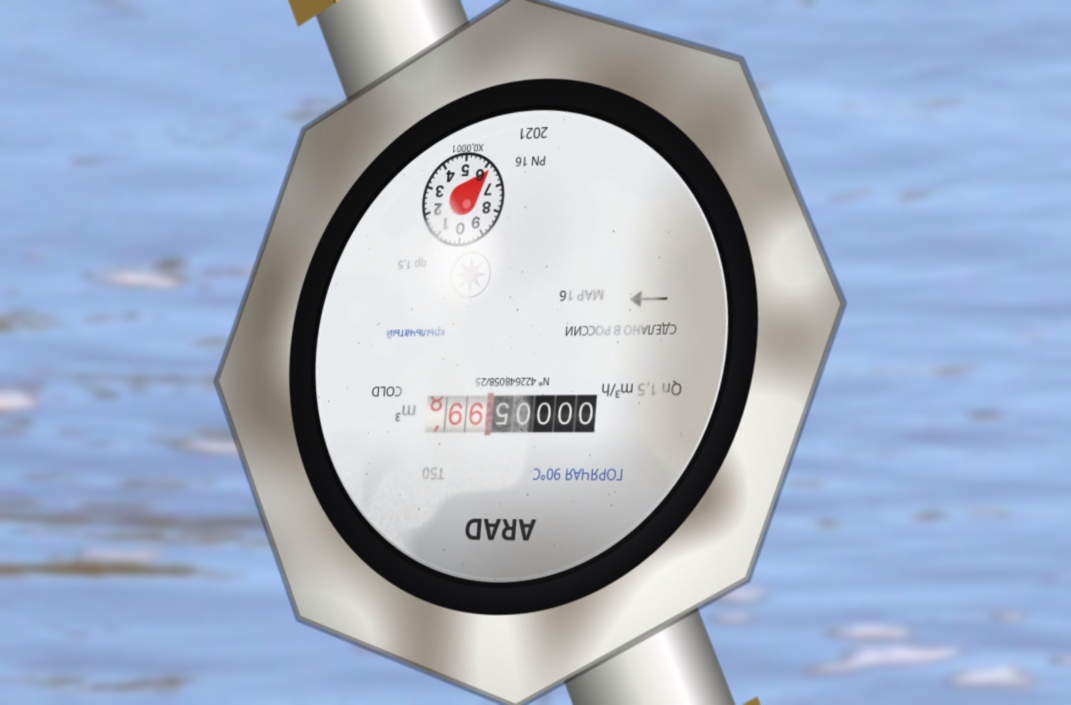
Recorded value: 5.9976 m³
